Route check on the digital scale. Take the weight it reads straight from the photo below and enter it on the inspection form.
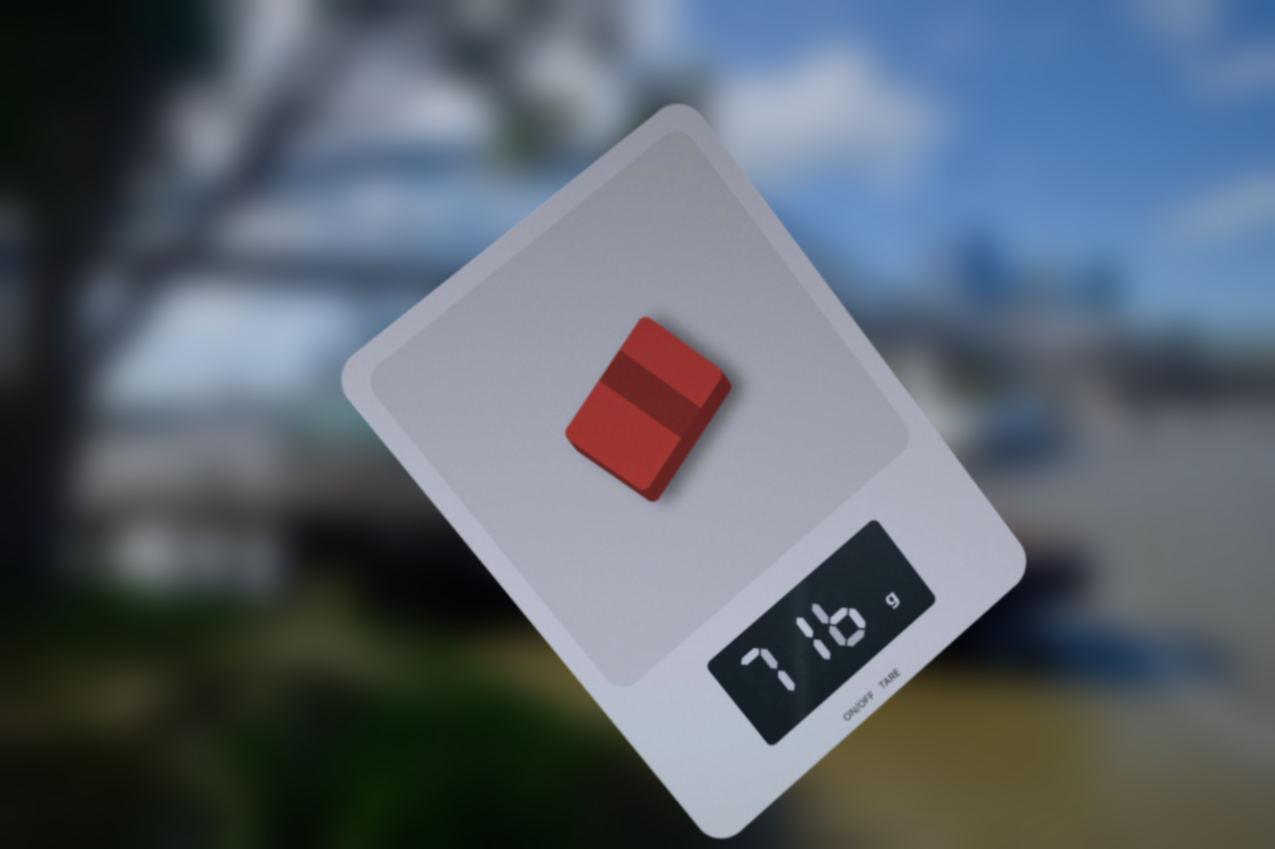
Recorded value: 716 g
